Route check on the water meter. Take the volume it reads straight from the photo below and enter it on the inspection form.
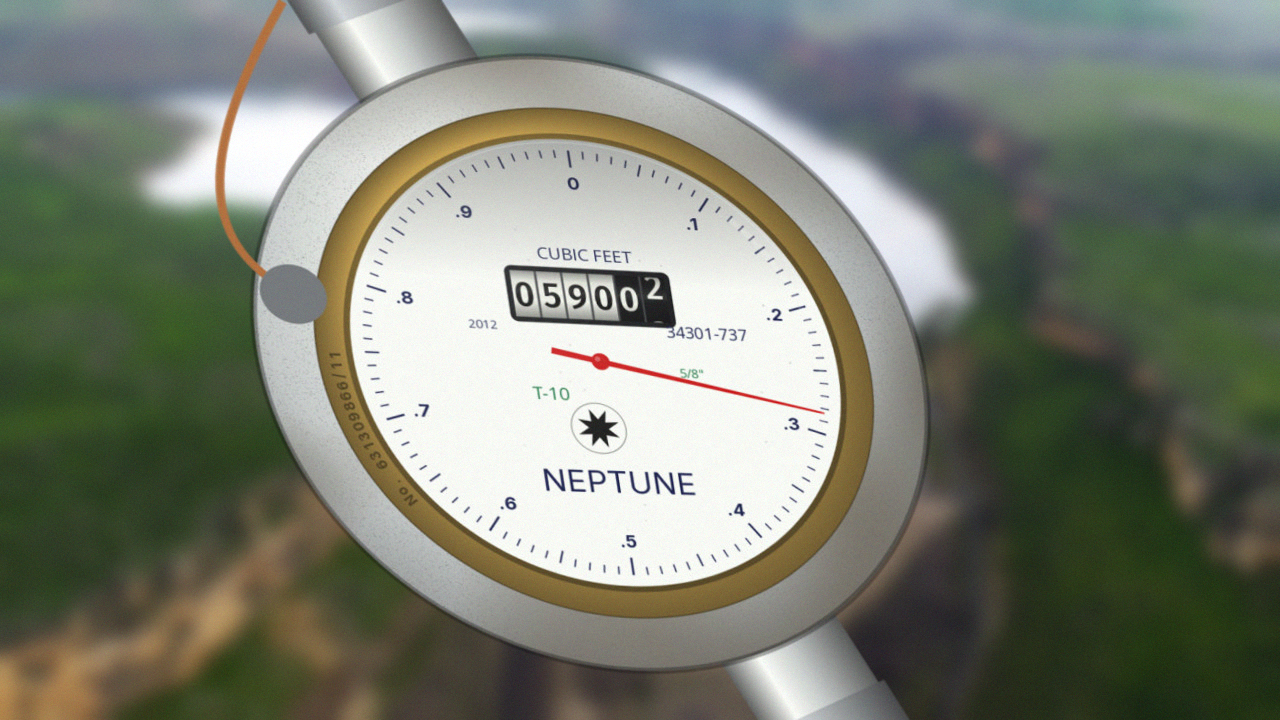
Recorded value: 59002.28 ft³
